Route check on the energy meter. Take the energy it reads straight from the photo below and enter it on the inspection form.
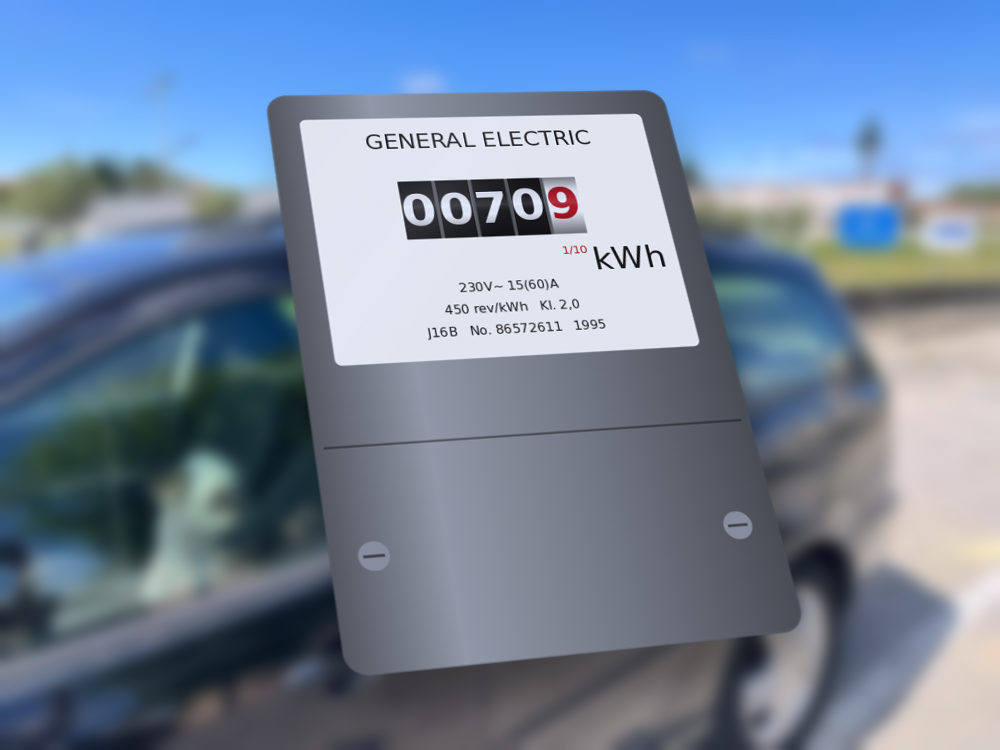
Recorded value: 70.9 kWh
